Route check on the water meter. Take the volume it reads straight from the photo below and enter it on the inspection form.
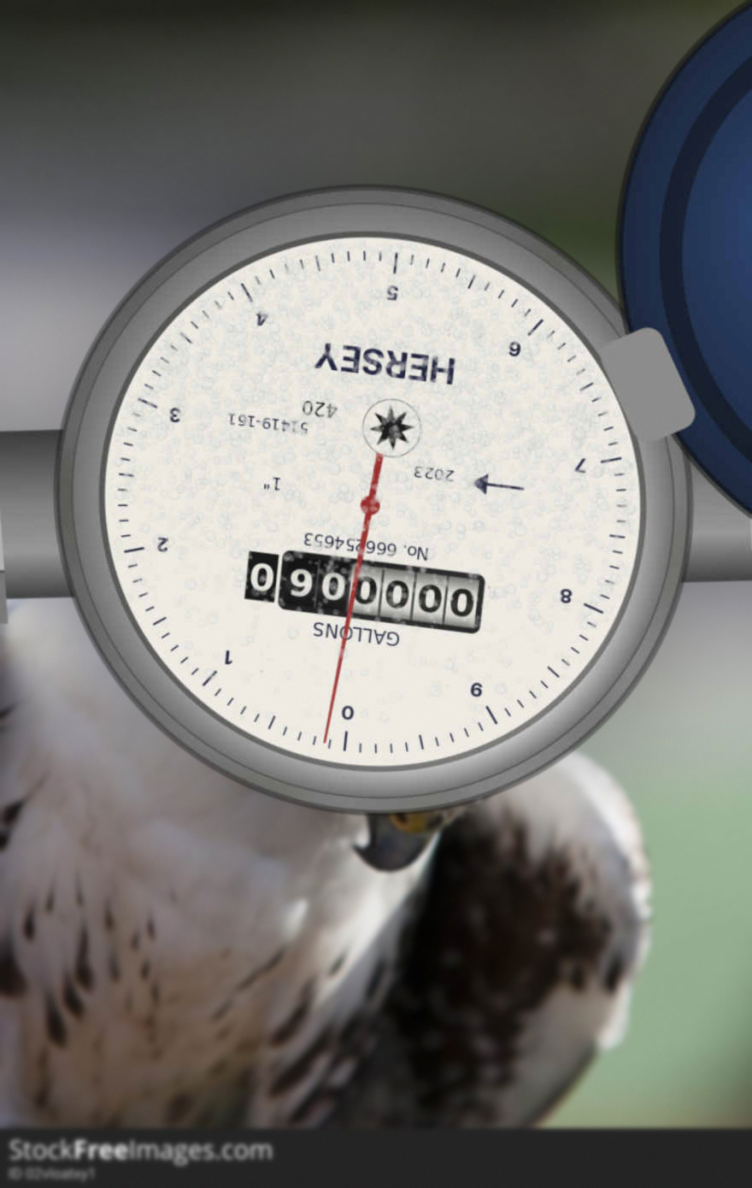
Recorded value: 60.1 gal
